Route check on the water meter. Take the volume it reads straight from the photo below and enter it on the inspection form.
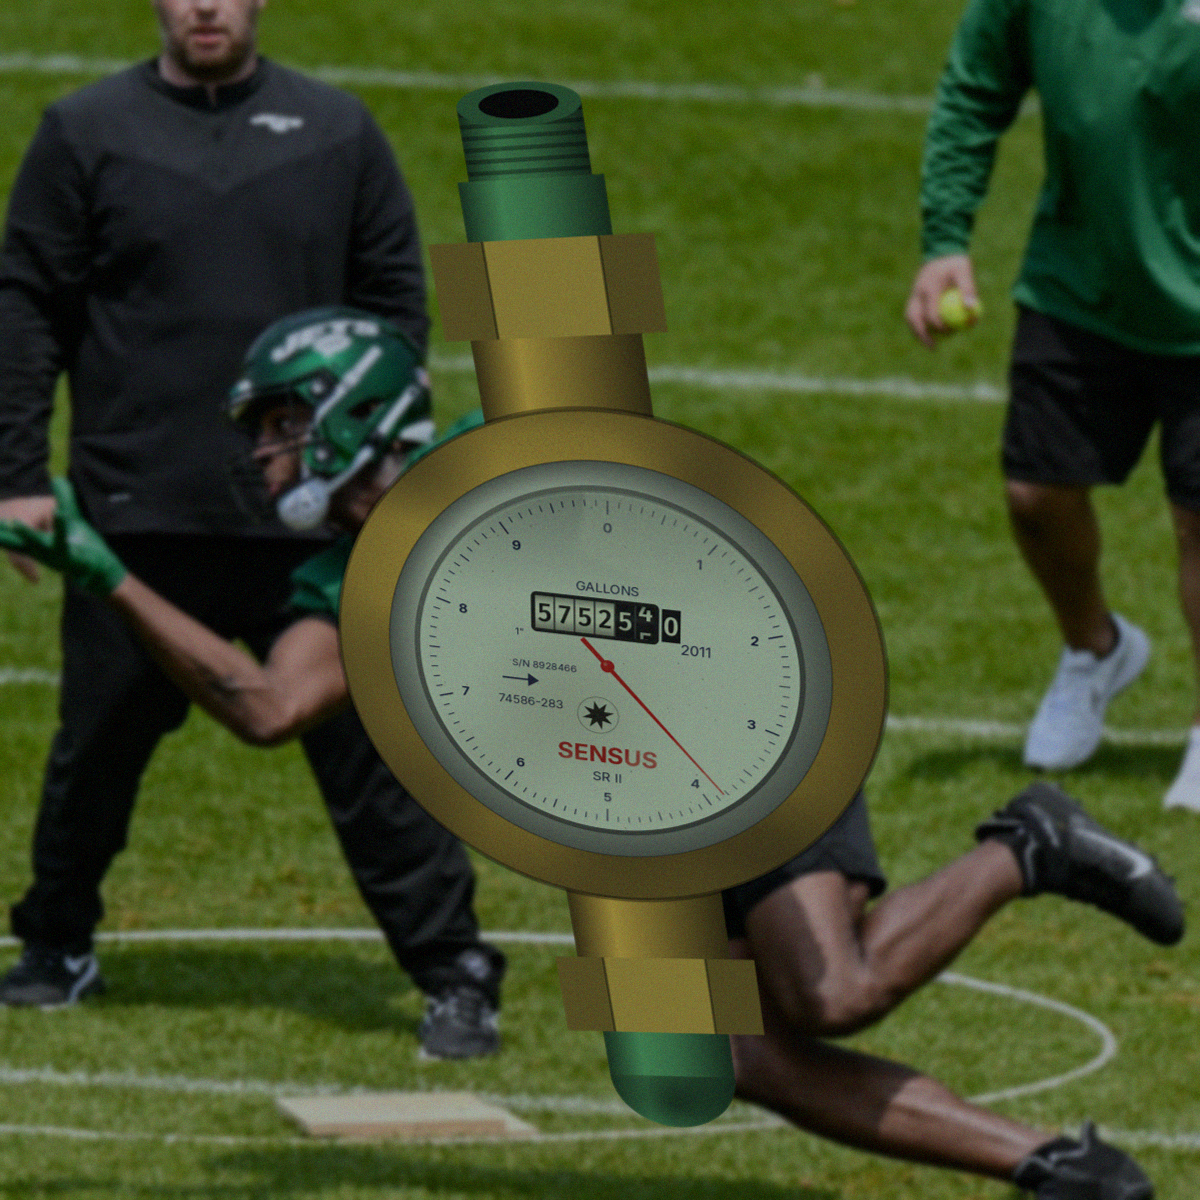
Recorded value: 5752543.8 gal
